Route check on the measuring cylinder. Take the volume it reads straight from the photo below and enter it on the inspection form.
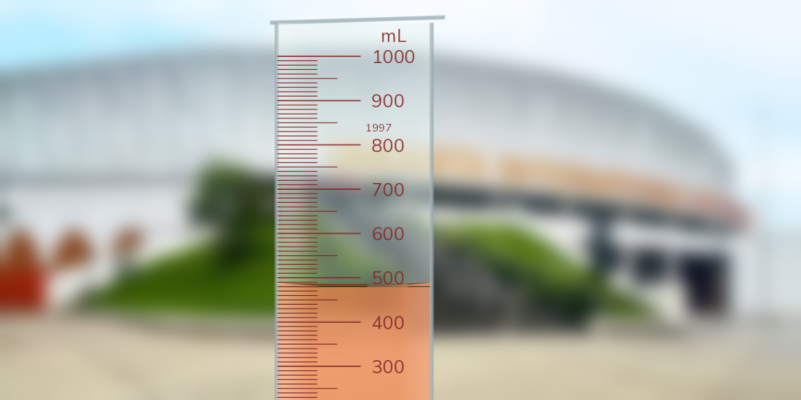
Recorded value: 480 mL
